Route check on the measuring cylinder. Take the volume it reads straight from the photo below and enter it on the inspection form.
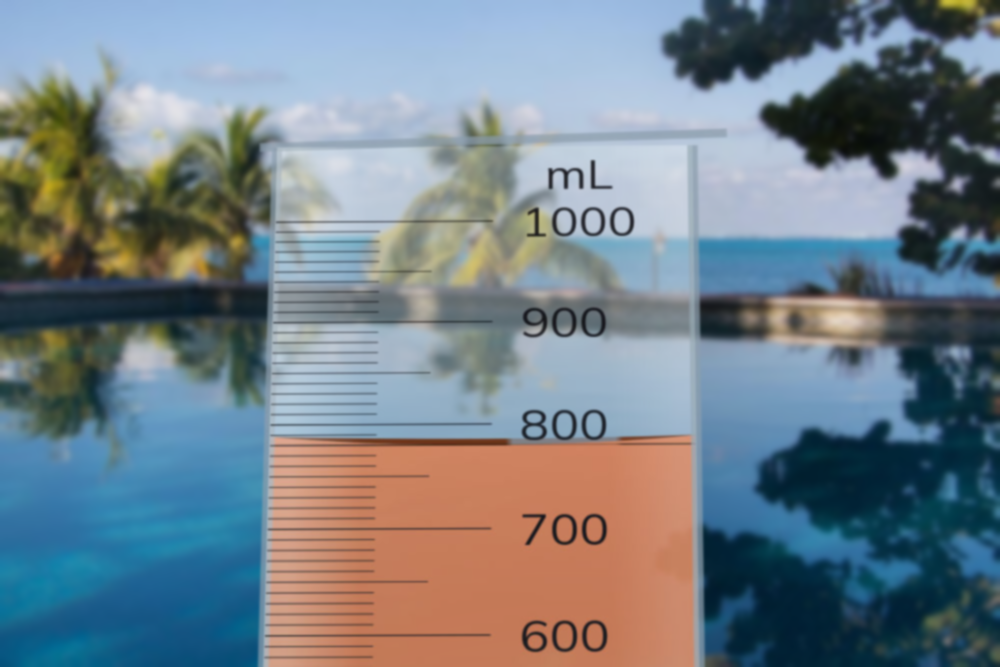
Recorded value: 780 mL
